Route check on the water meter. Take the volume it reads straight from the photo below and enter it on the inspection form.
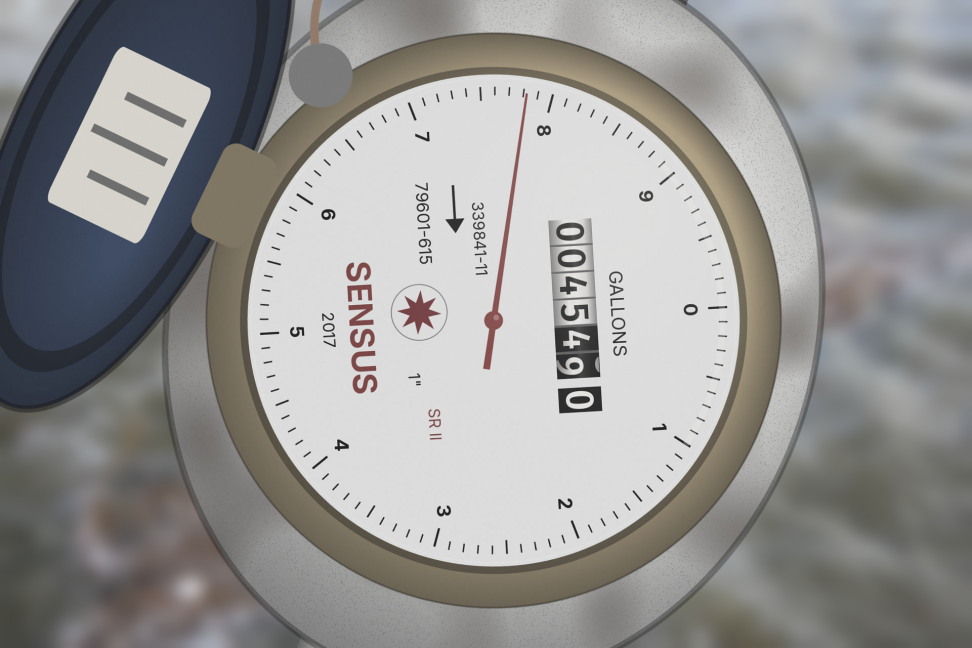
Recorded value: 45487.8 gal
